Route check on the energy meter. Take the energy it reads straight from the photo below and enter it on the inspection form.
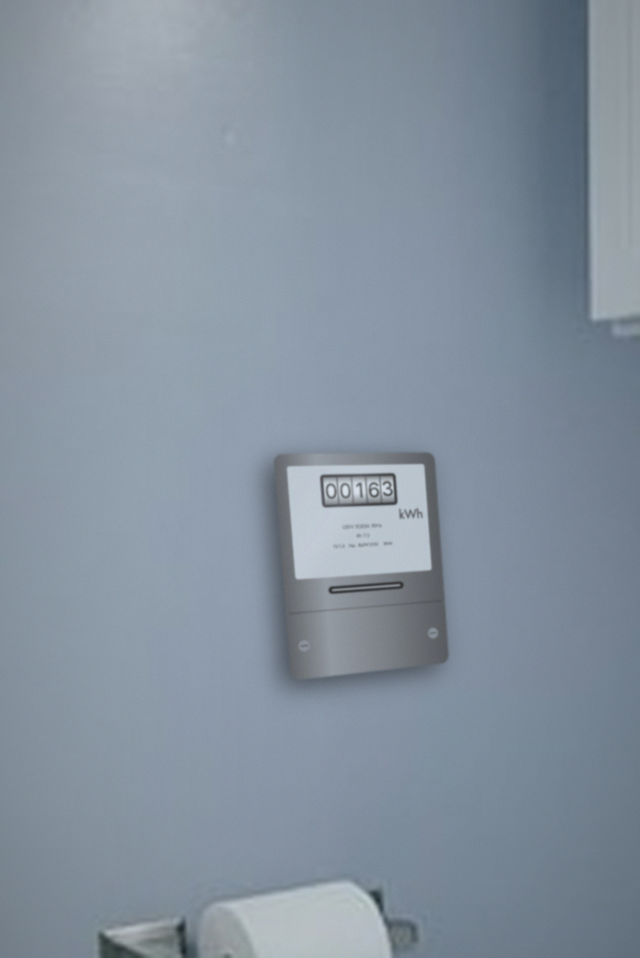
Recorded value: 163 kWh
